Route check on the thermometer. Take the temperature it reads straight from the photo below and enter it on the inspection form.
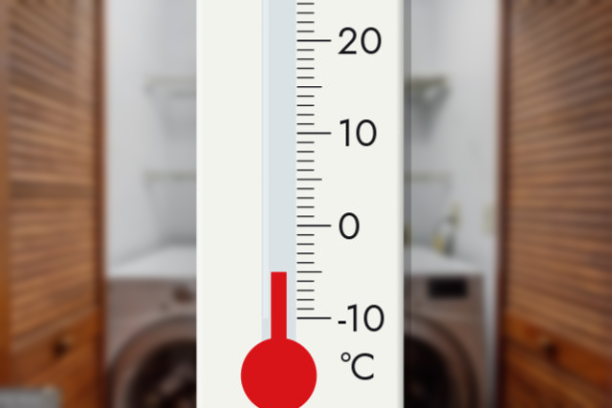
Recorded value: -5 °C
